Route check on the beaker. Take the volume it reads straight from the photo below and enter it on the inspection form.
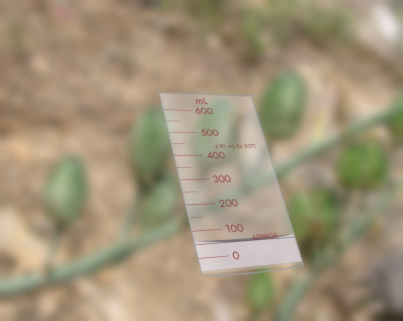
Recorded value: 50 mL
